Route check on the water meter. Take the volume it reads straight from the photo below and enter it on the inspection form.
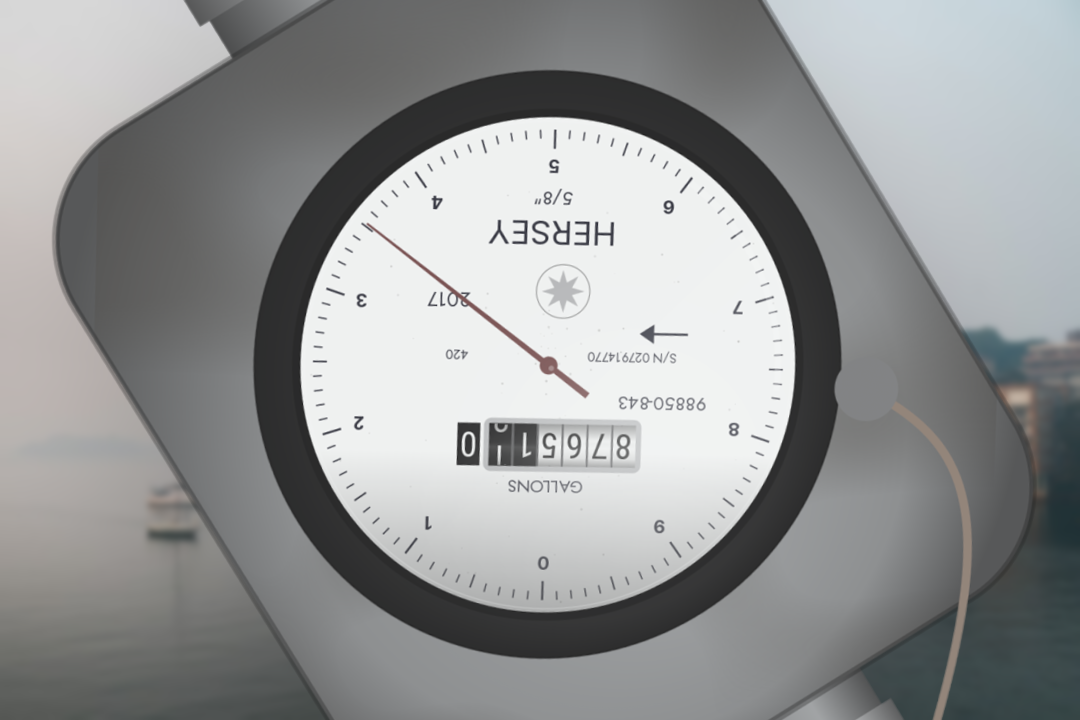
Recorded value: 8765113.5 gal
